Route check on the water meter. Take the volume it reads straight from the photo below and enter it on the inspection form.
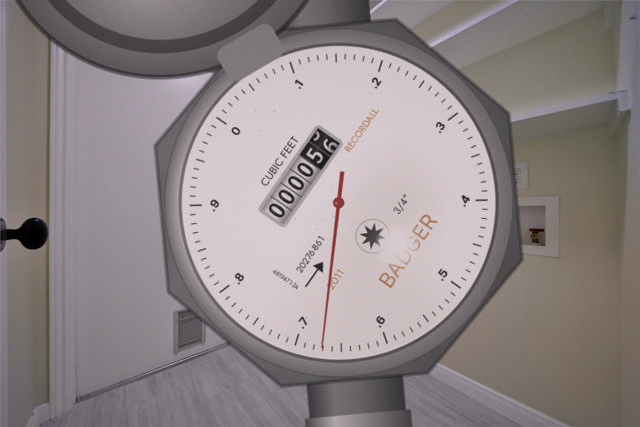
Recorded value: 55.67 ft³
